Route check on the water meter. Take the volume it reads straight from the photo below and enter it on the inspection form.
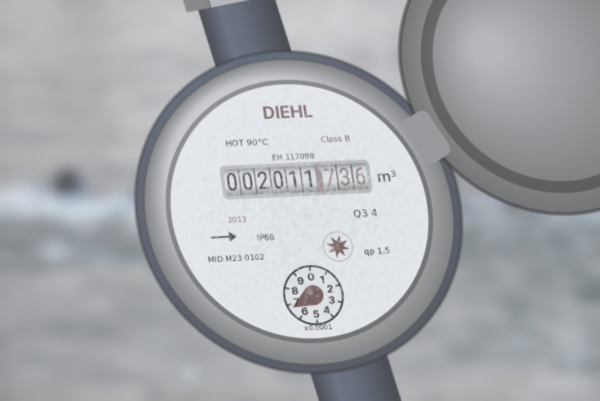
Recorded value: 2011.7366 m³
